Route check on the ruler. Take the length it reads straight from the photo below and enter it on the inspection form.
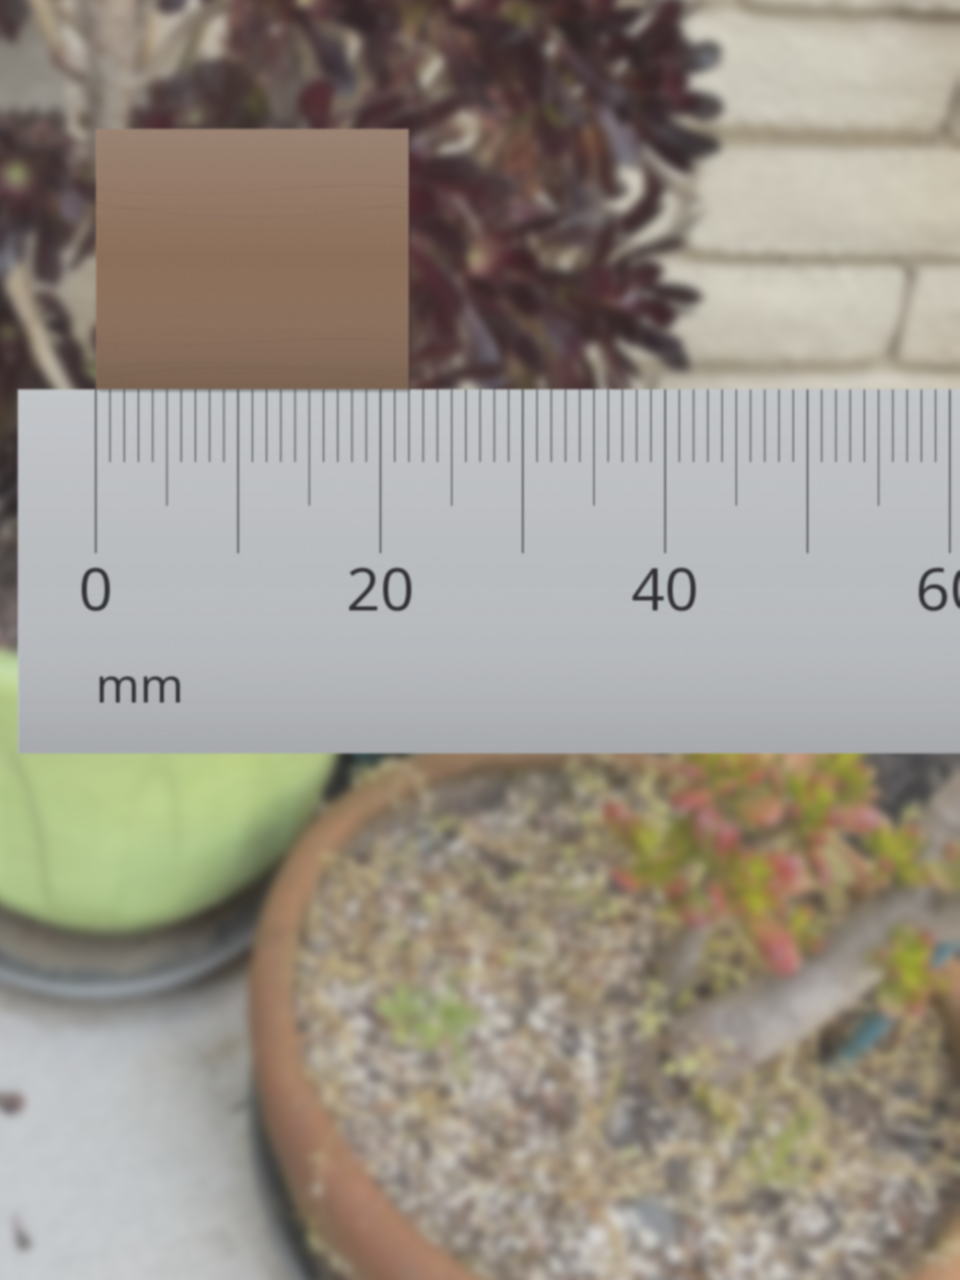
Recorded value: 22 mm
